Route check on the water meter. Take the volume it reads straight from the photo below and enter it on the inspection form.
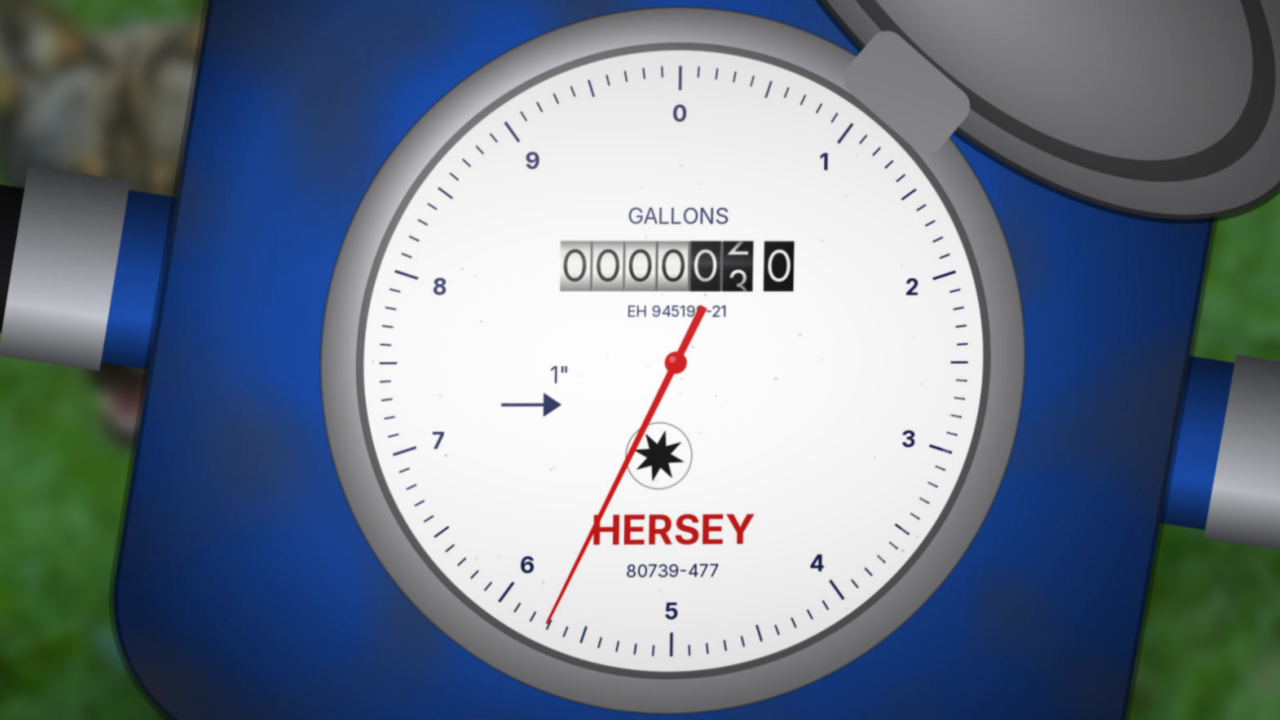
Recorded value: 25.7 gal
